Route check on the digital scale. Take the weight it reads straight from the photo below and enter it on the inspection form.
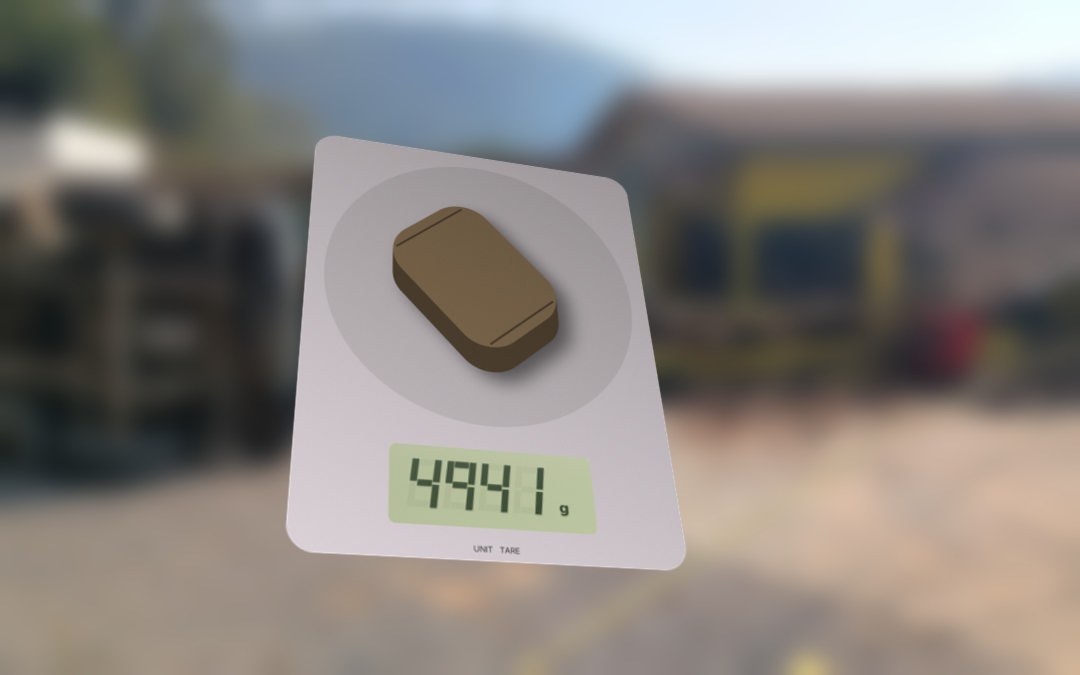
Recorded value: 4941 g
